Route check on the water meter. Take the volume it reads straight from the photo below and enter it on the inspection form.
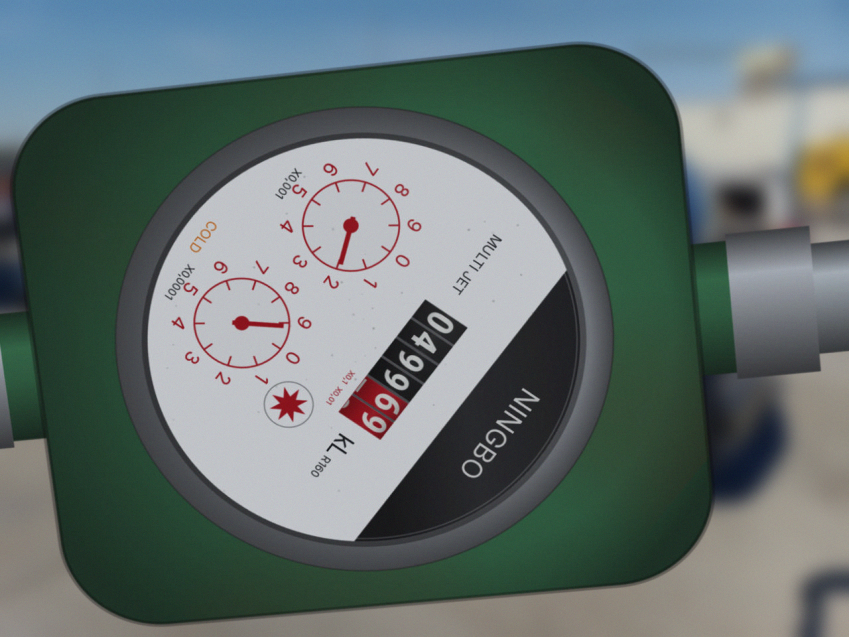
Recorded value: 499.6919 kL
